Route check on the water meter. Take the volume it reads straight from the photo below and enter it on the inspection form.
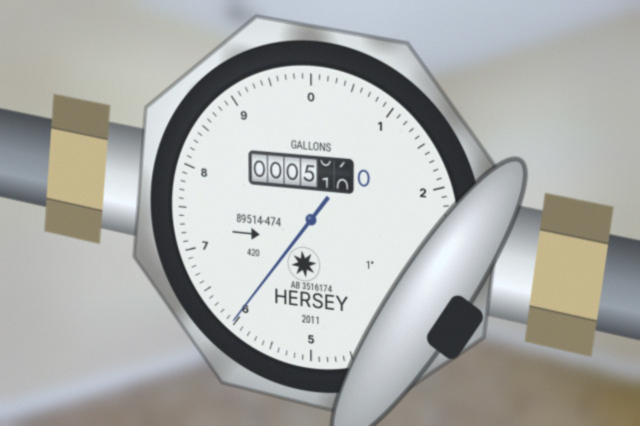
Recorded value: 5096.0 gal
